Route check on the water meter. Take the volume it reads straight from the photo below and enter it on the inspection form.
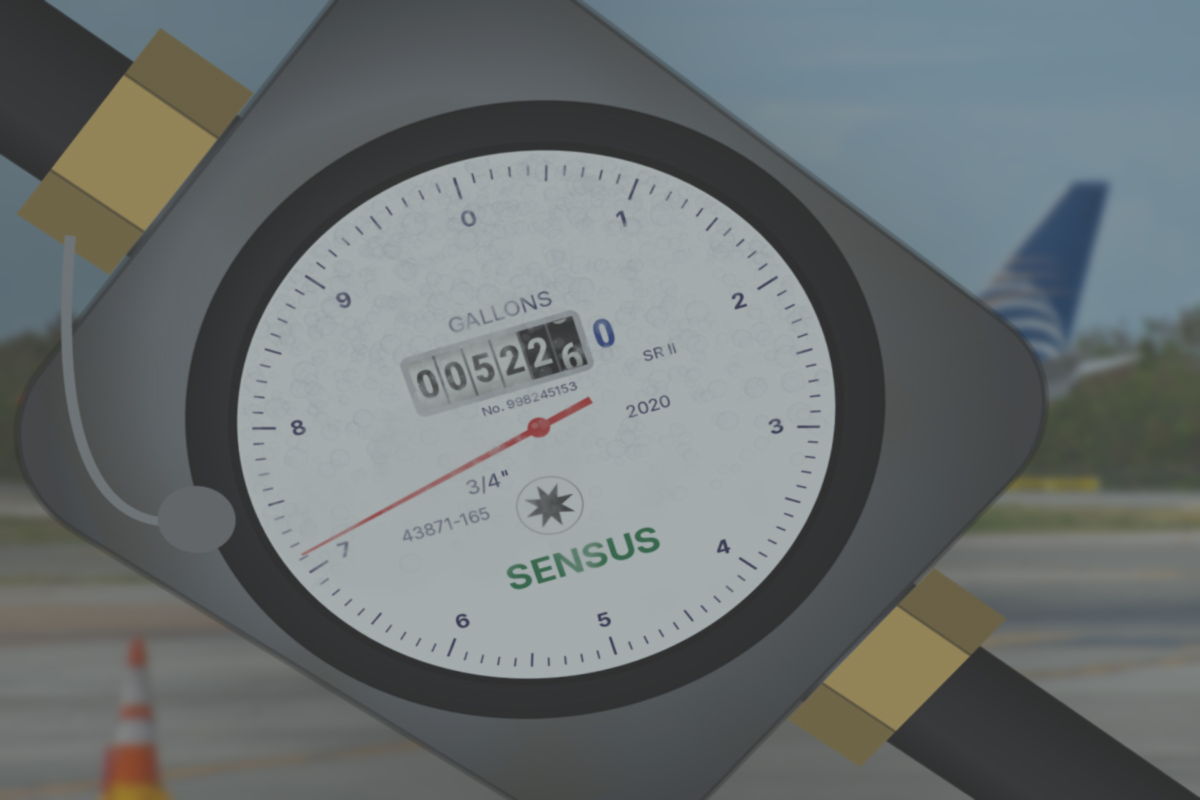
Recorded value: 52257.1 gal
